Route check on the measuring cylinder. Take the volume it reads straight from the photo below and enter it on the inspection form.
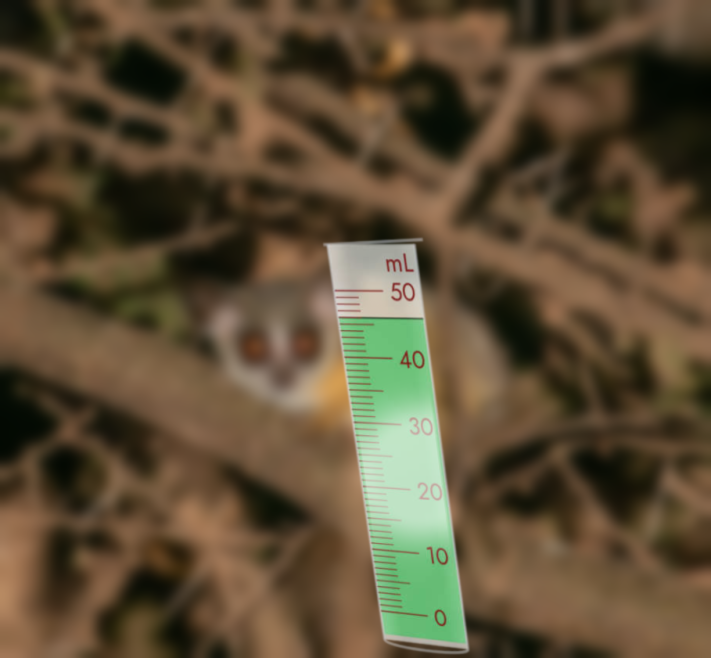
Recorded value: 46 mL
